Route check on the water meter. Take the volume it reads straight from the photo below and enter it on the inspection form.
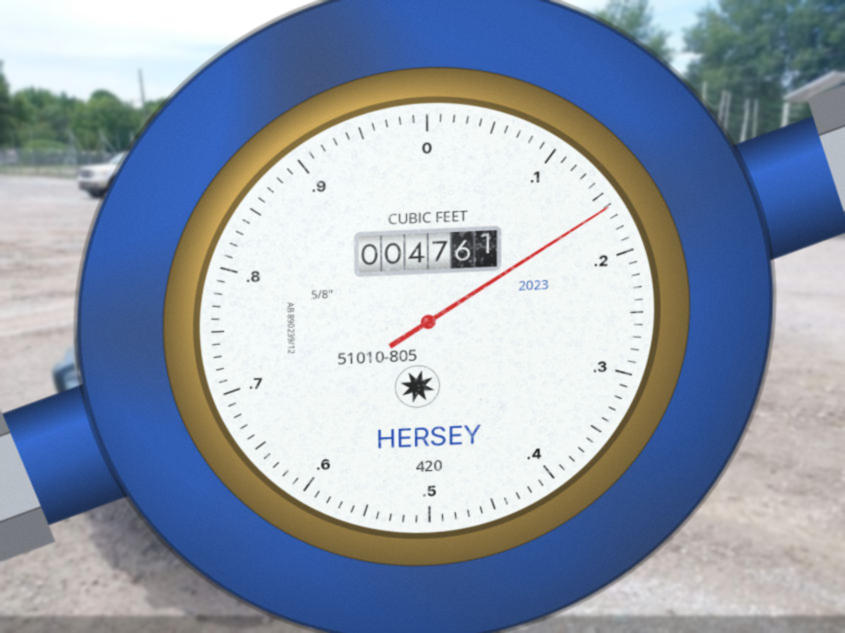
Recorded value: 4761.16 ft³
